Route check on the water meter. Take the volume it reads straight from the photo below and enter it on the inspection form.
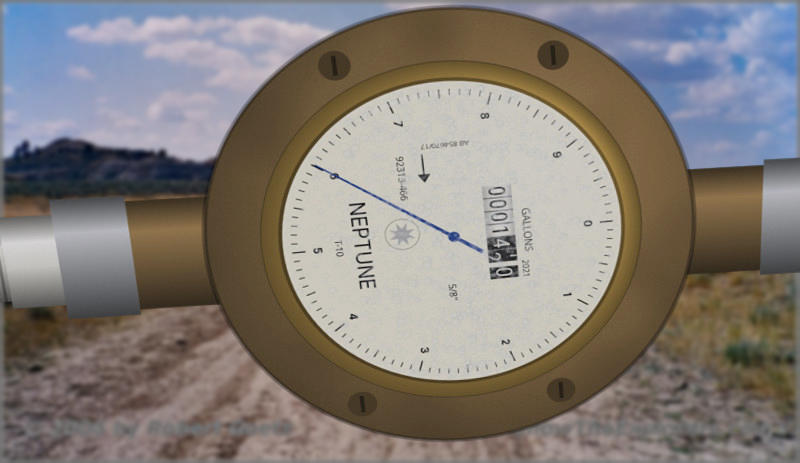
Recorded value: 1416.0 gal
